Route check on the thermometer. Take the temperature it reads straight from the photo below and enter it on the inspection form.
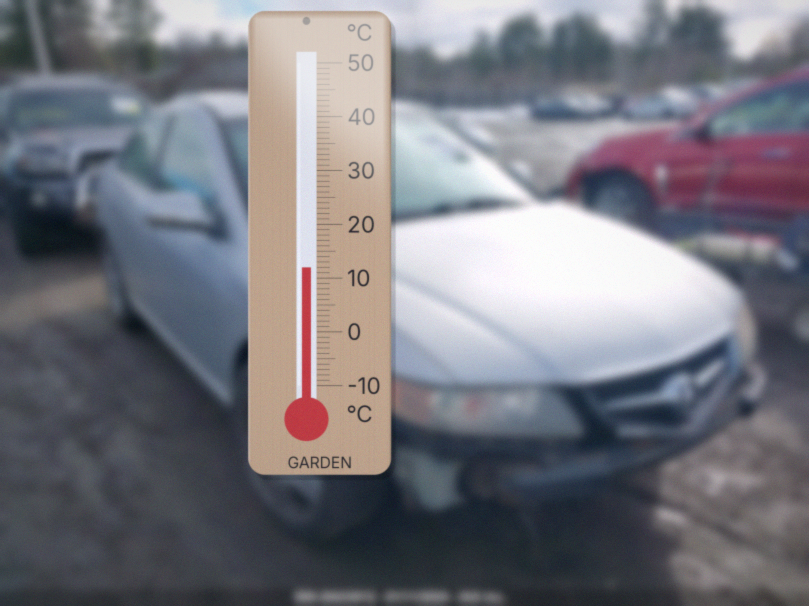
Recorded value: 12 °C
